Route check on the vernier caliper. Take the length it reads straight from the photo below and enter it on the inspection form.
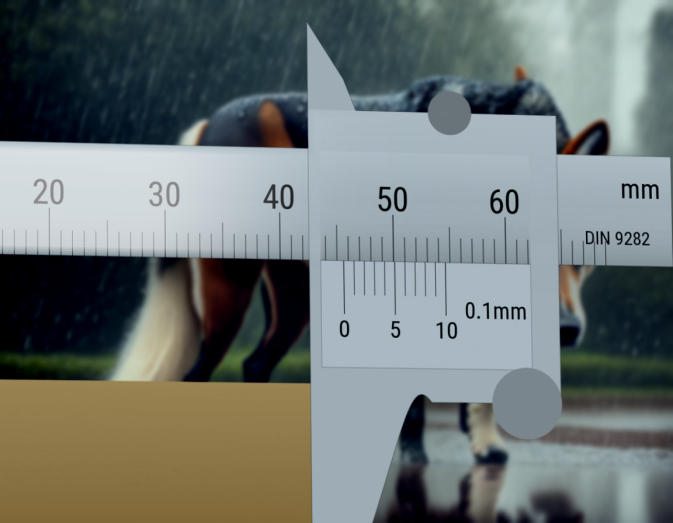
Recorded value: 45.6 mm
